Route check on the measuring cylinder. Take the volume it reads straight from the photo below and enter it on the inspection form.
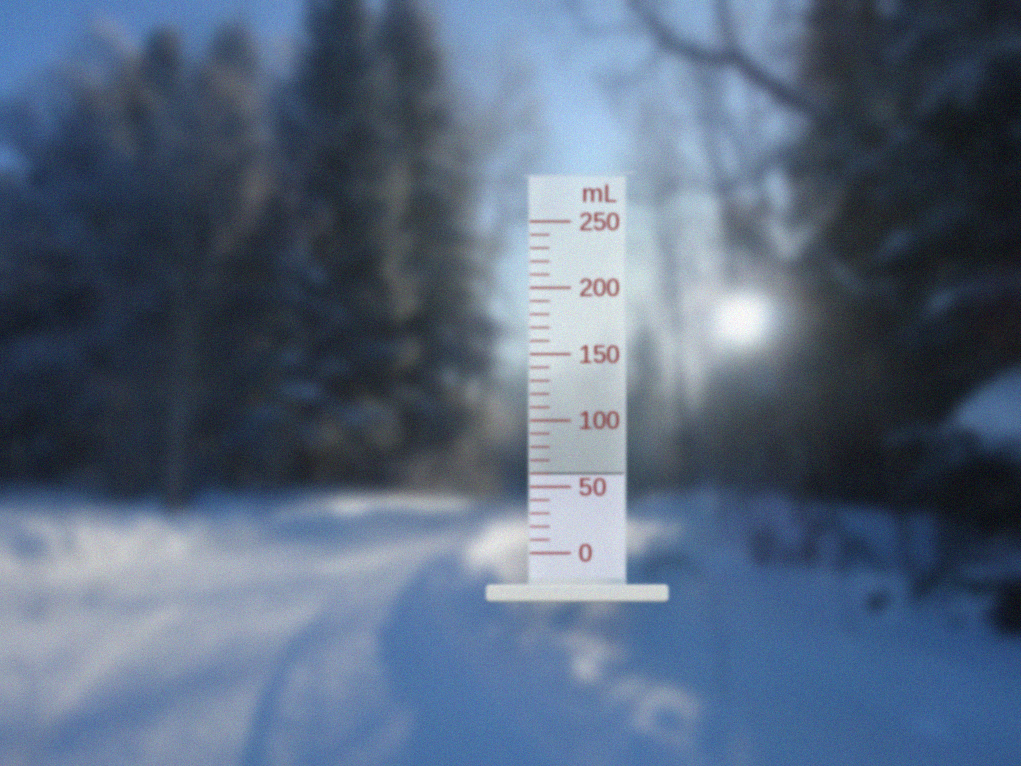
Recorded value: 60 mL
